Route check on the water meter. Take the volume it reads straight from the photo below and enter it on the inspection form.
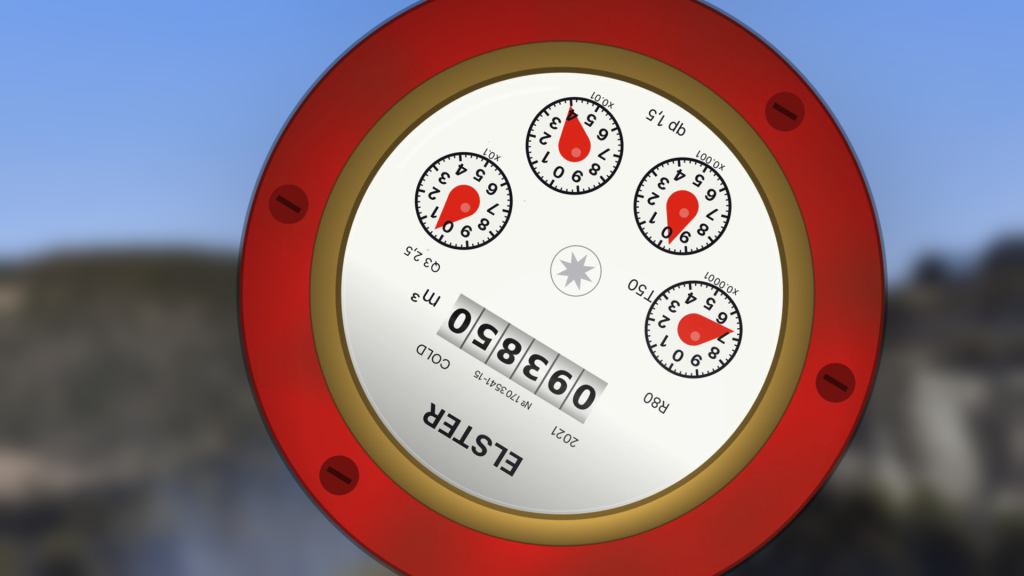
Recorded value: 93850.0396 m³
